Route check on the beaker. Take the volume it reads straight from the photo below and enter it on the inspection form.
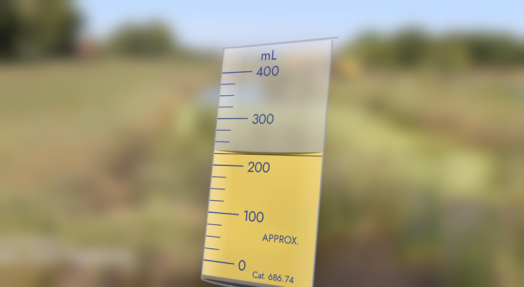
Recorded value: 225 mL
